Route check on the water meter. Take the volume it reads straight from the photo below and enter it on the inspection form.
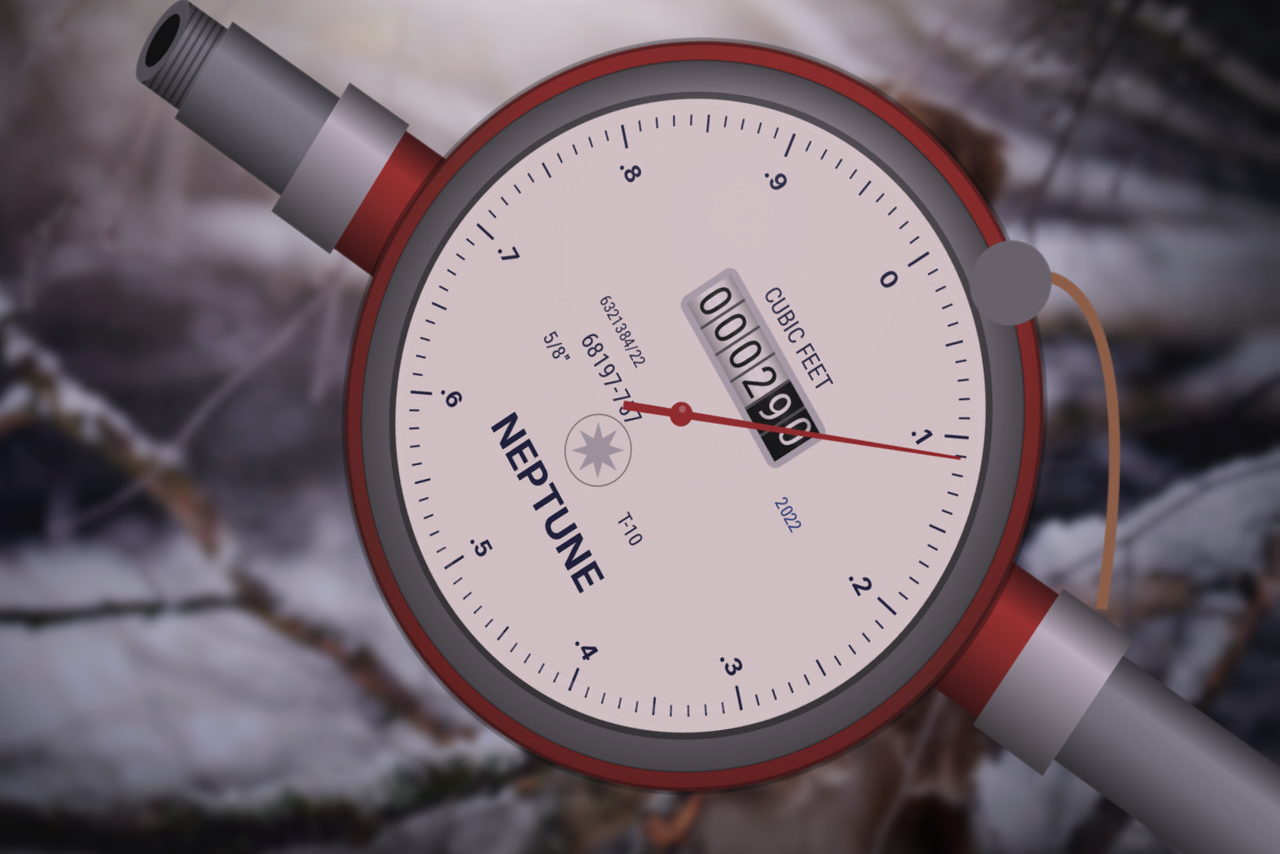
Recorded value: 290.11 ft³
